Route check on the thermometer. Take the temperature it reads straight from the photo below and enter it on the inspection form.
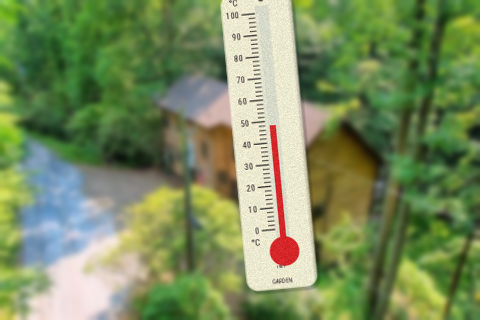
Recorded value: 48 °C
